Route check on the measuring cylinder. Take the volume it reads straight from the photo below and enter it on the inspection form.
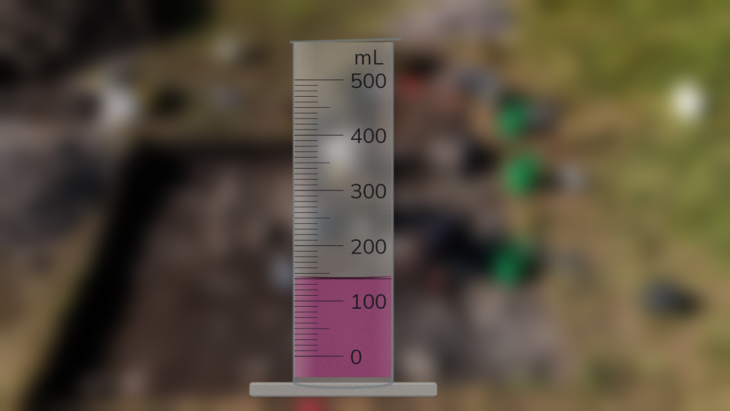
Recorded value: 140 mL
